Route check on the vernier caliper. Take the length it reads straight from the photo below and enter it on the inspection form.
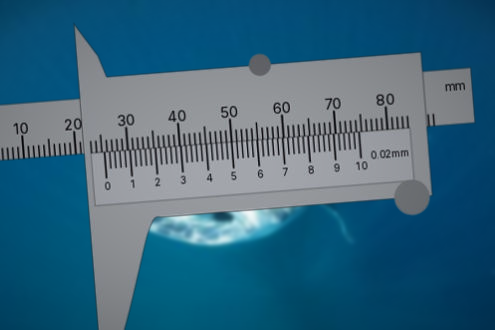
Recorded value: 25.5 mm
